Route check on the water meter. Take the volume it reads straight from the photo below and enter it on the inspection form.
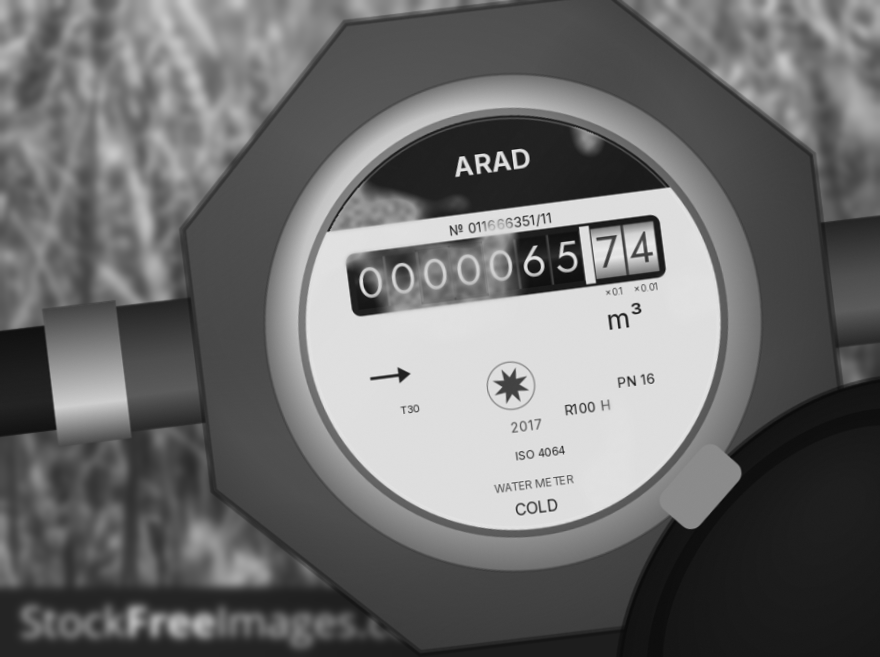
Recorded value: 65.74 m³
